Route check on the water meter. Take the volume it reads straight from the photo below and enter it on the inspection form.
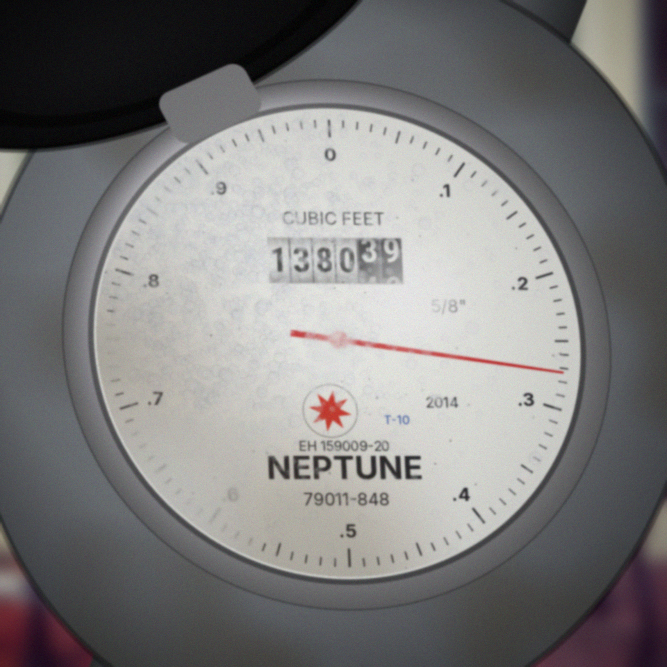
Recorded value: 138039.27 ft³
